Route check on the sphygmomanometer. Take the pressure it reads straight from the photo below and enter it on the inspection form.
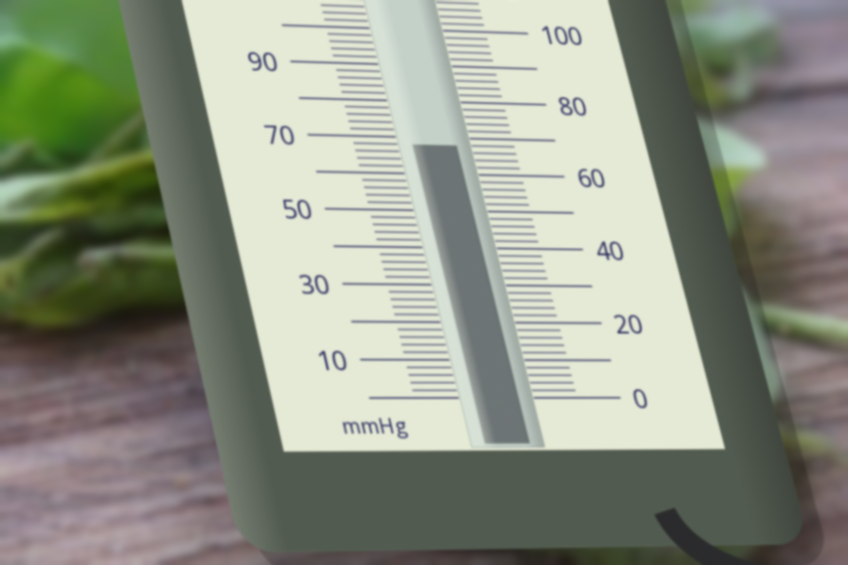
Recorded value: 68 mmHg
